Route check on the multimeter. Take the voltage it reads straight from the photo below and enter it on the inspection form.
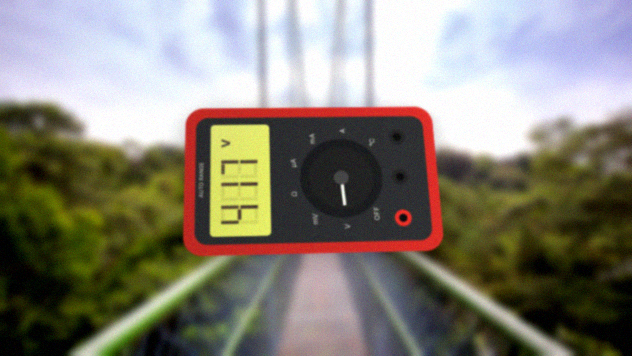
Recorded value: 417 V
